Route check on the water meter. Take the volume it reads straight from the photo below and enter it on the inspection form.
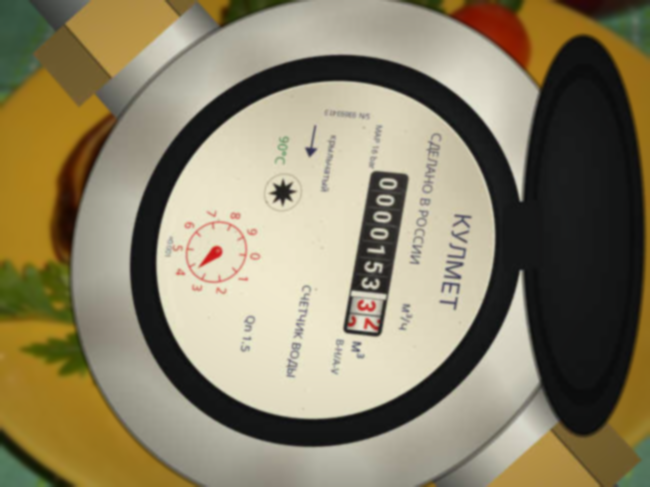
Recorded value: 153.323 m³
